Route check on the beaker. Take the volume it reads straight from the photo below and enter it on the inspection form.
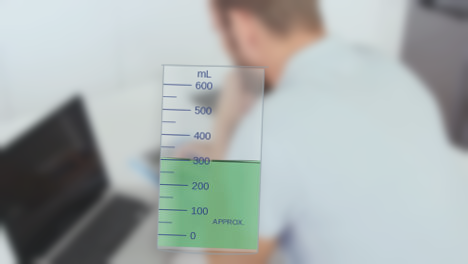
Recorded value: 300 mL
